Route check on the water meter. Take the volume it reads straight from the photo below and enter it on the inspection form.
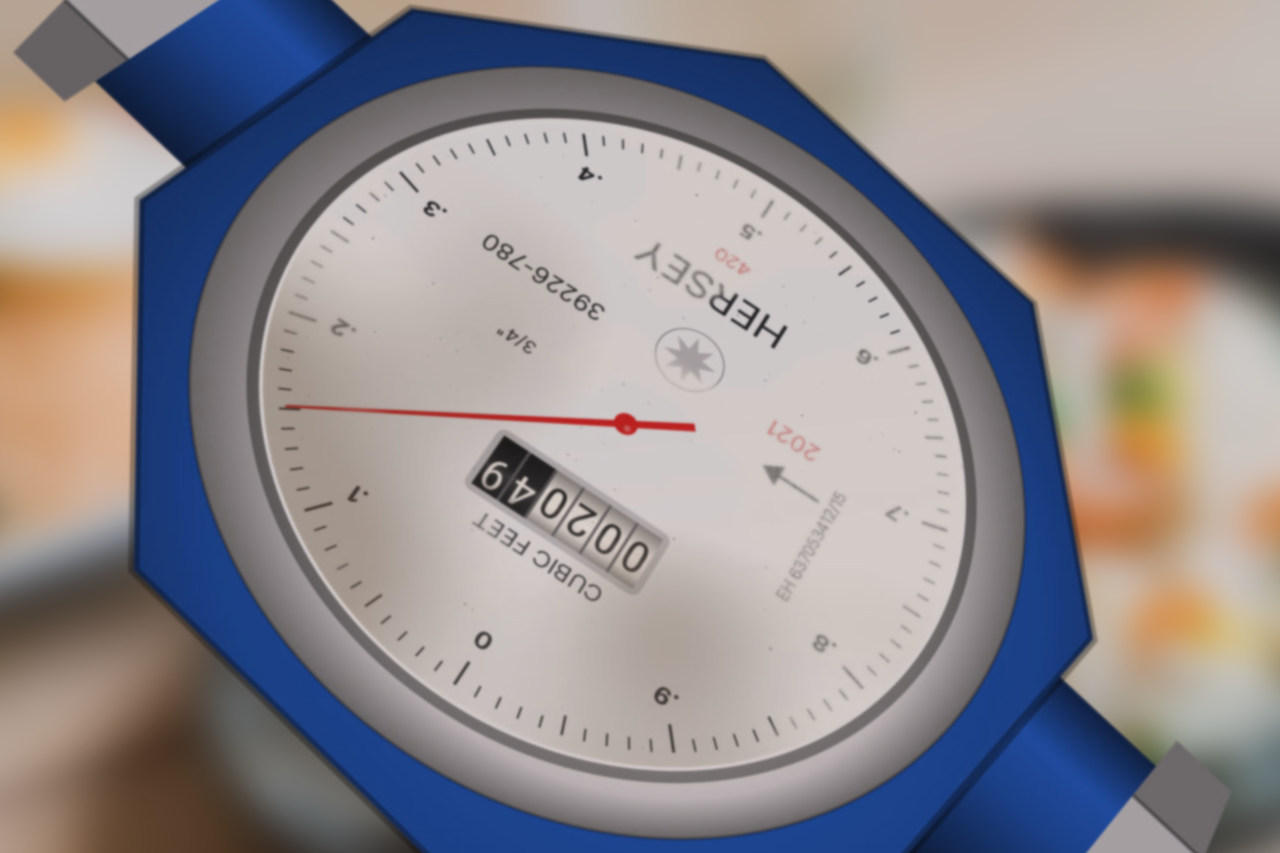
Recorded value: 2049.15 ft³
